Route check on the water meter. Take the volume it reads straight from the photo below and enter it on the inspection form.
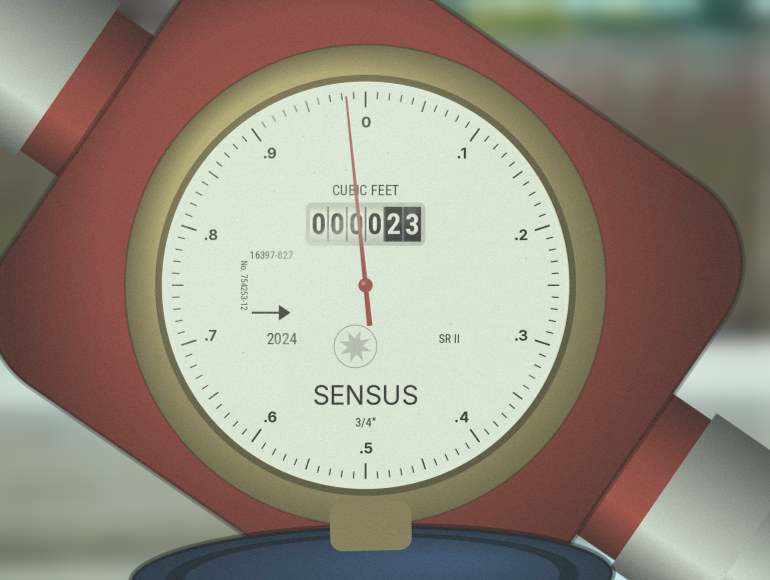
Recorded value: 22.98 ft³
